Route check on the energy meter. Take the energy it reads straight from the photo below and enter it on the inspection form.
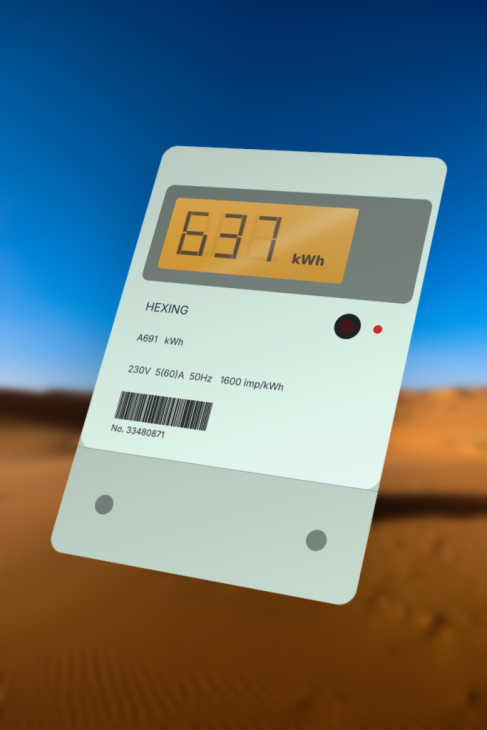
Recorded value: 637 kWh
